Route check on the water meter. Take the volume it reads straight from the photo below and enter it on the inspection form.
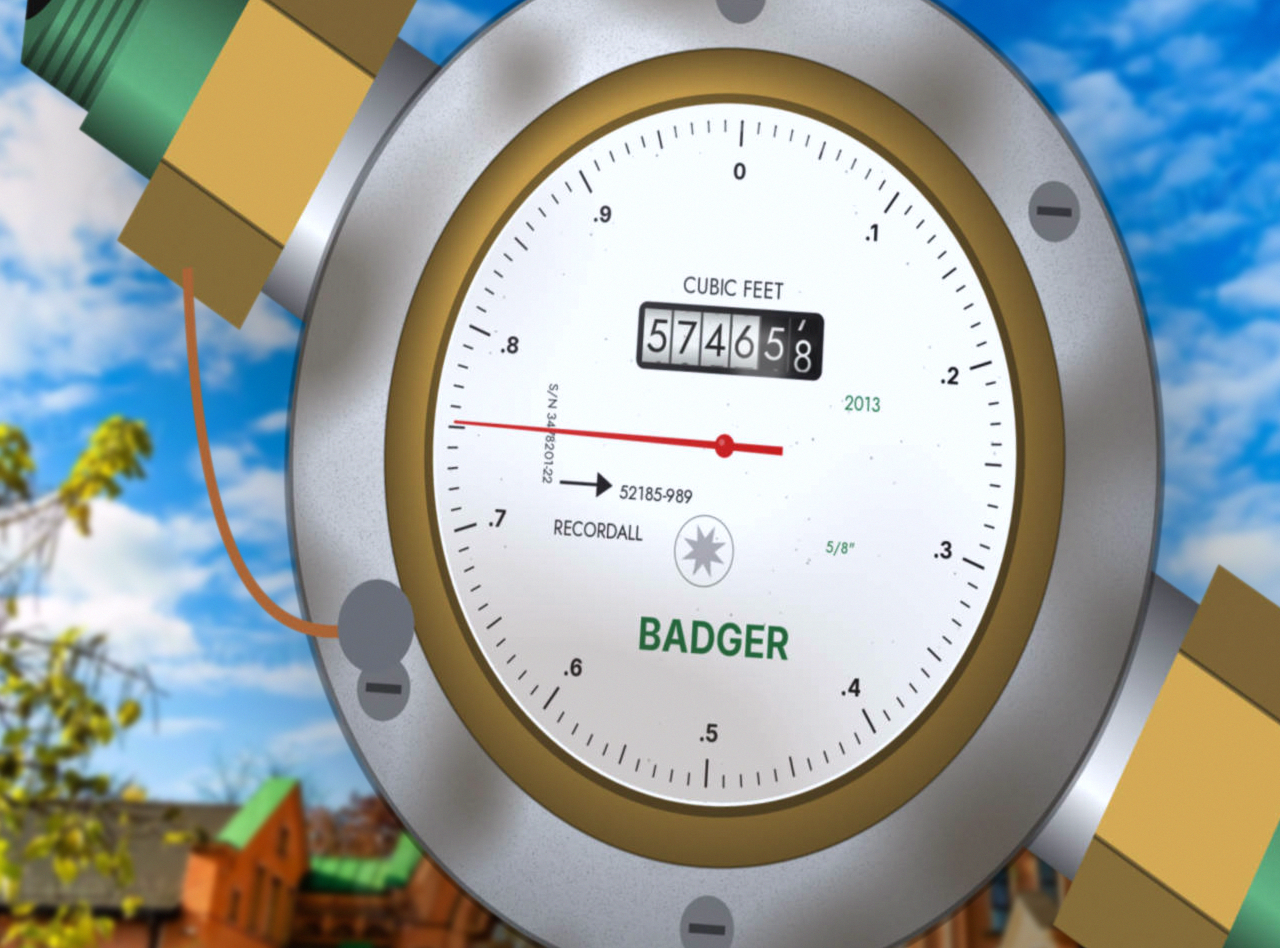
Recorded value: 574657.75 ft³
